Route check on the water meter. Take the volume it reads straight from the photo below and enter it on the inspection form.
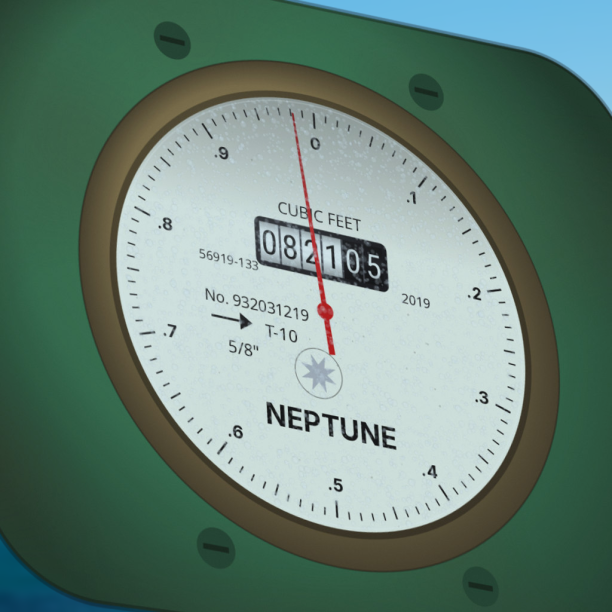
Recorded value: 82104.98 ft³
